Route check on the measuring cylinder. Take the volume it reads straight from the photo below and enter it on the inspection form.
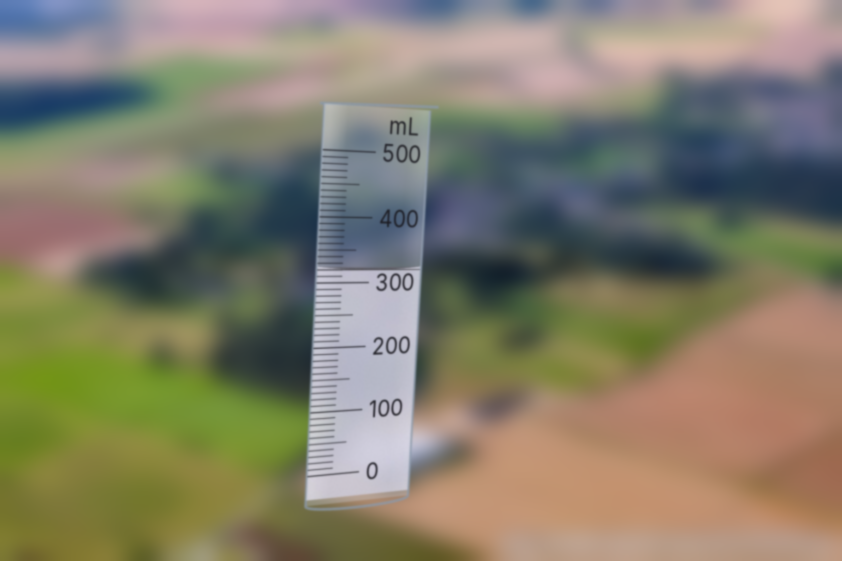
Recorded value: 320 mL
